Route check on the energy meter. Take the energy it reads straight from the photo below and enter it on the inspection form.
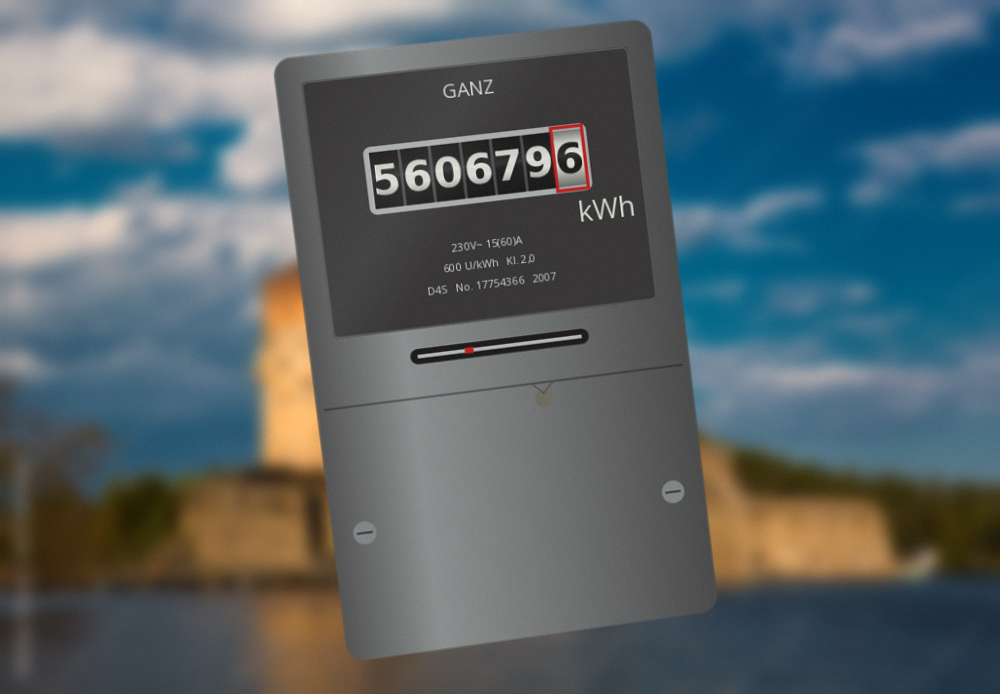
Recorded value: 560679.6 kWh
